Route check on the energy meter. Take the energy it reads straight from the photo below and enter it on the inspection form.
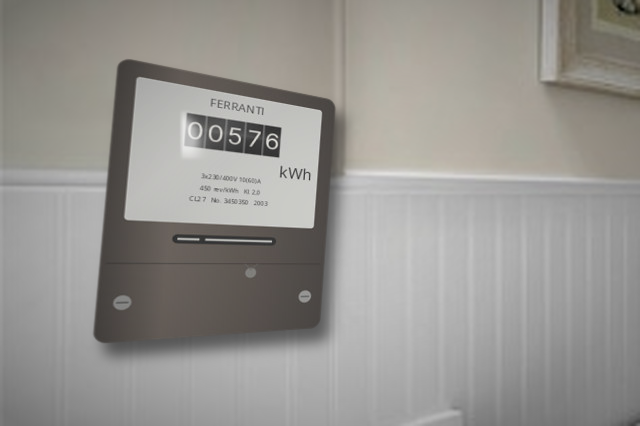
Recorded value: 576 kWh
